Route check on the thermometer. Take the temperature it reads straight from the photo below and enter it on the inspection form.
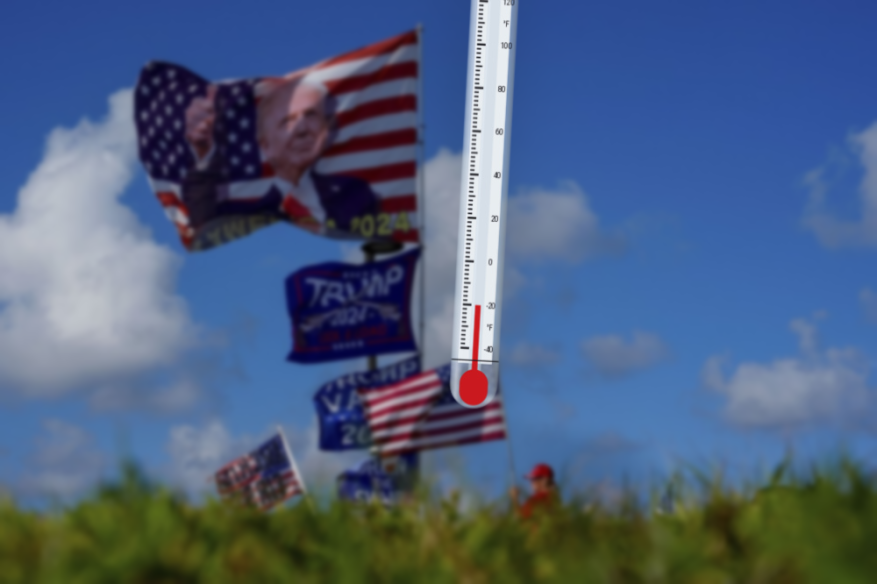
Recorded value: -20 °F
